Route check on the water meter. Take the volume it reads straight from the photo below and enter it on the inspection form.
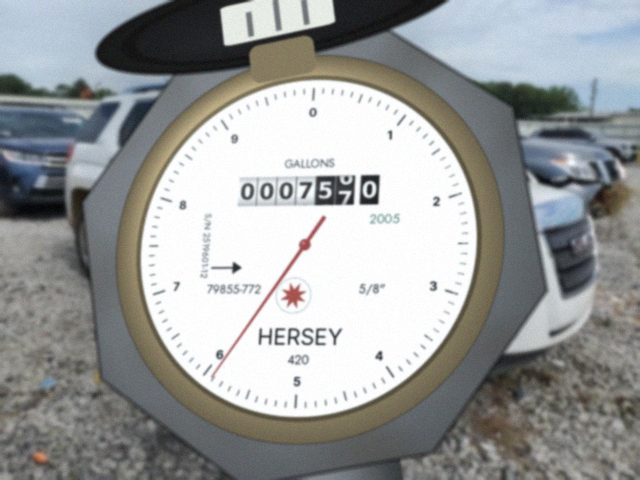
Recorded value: 7565.9 gal
